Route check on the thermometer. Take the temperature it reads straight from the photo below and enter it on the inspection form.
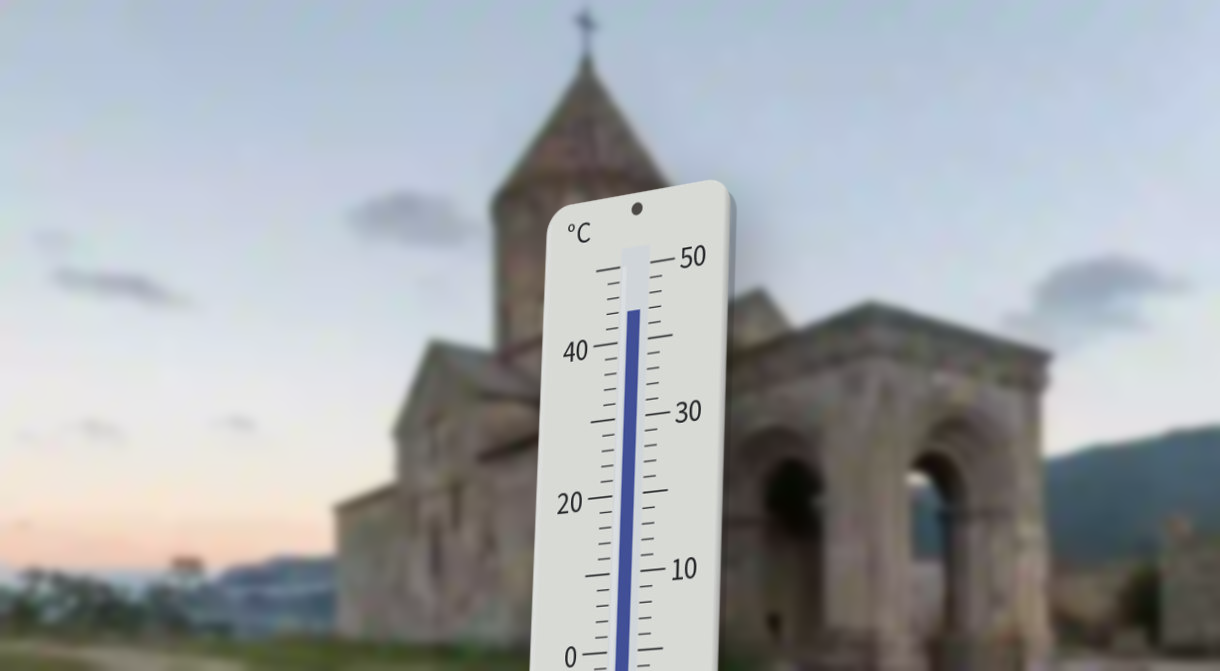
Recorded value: 44 °C
